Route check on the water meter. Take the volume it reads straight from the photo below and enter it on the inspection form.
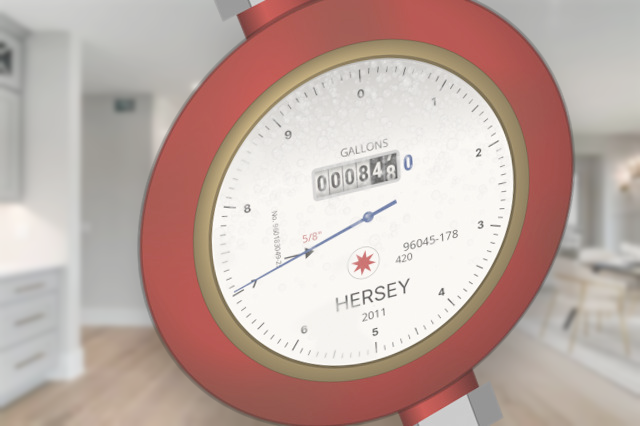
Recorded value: 8477.0 gal
